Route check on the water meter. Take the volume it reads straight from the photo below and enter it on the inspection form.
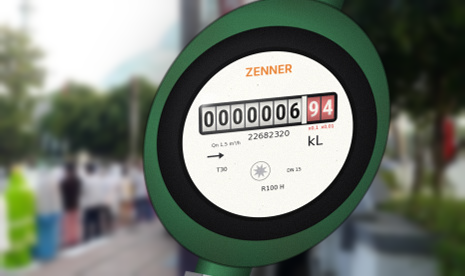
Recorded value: 6.94 kL
